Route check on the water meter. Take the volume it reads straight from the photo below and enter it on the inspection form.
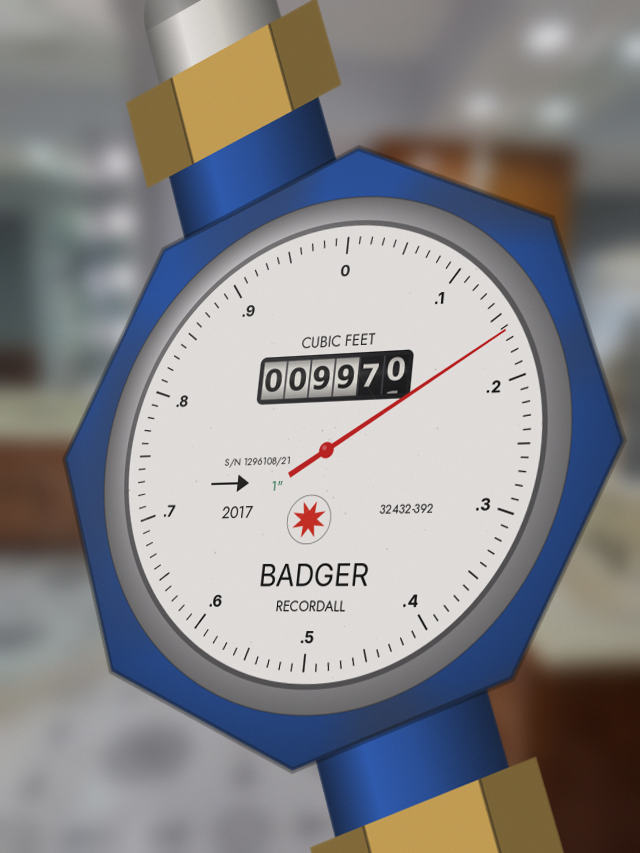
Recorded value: 9970.16 ft³
